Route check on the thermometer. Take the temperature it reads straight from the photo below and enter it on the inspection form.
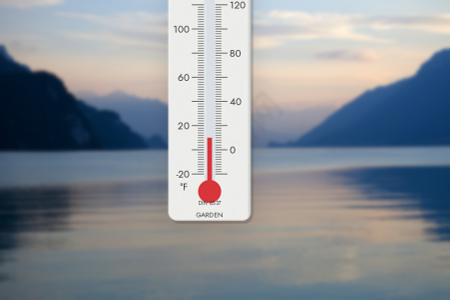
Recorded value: 10 °F
